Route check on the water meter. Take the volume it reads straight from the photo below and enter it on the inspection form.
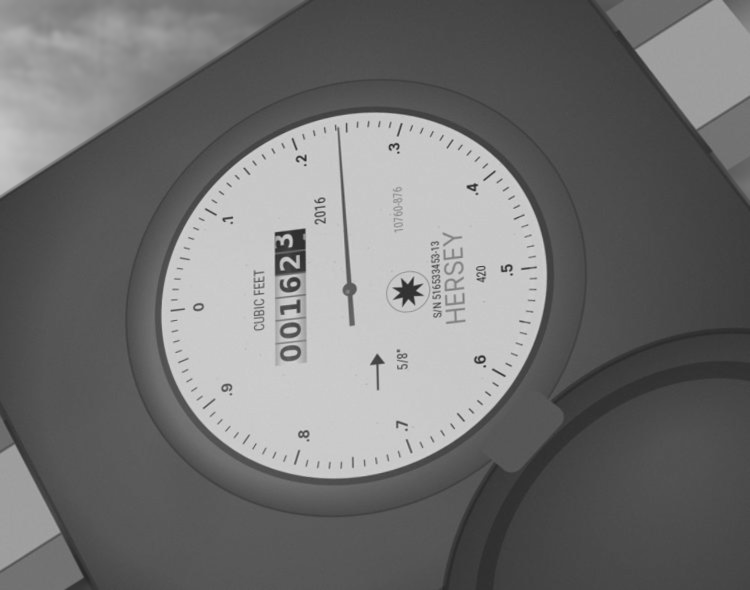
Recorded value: 1623.24 ft³
